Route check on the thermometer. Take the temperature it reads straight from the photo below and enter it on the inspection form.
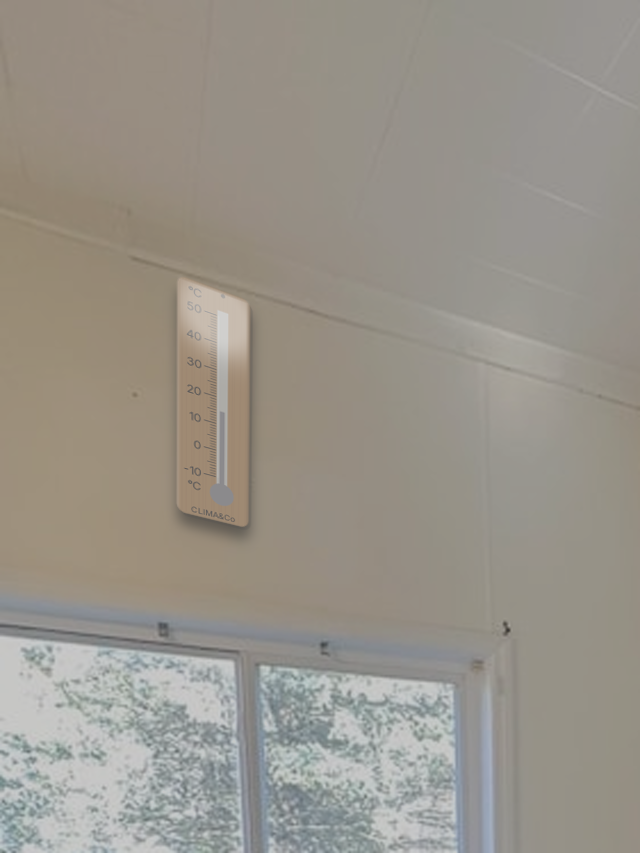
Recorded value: 15 °C
